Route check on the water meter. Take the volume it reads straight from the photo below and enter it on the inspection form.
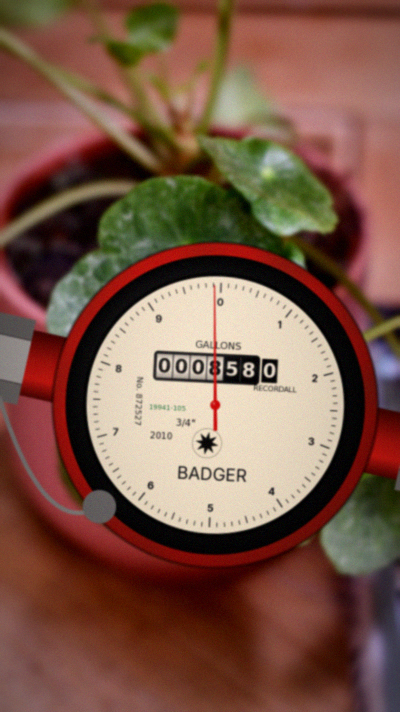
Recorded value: 8579.9 gal
